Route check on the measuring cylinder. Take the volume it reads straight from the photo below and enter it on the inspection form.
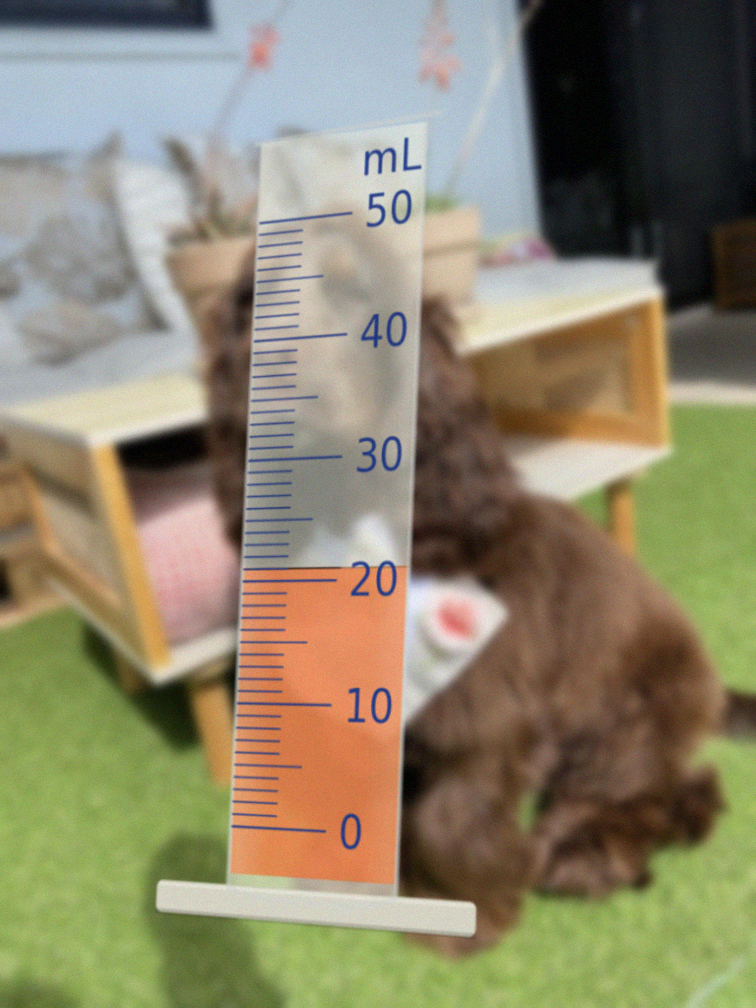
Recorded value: 21 mL
